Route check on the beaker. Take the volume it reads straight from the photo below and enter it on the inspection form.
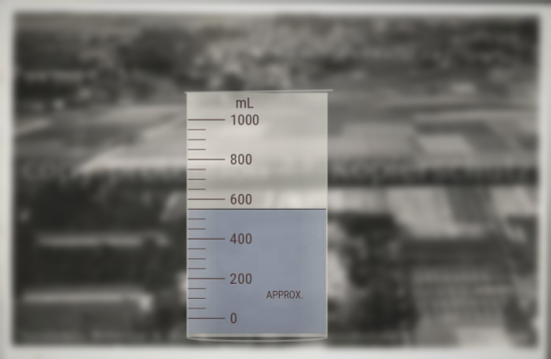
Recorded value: 550 mL
